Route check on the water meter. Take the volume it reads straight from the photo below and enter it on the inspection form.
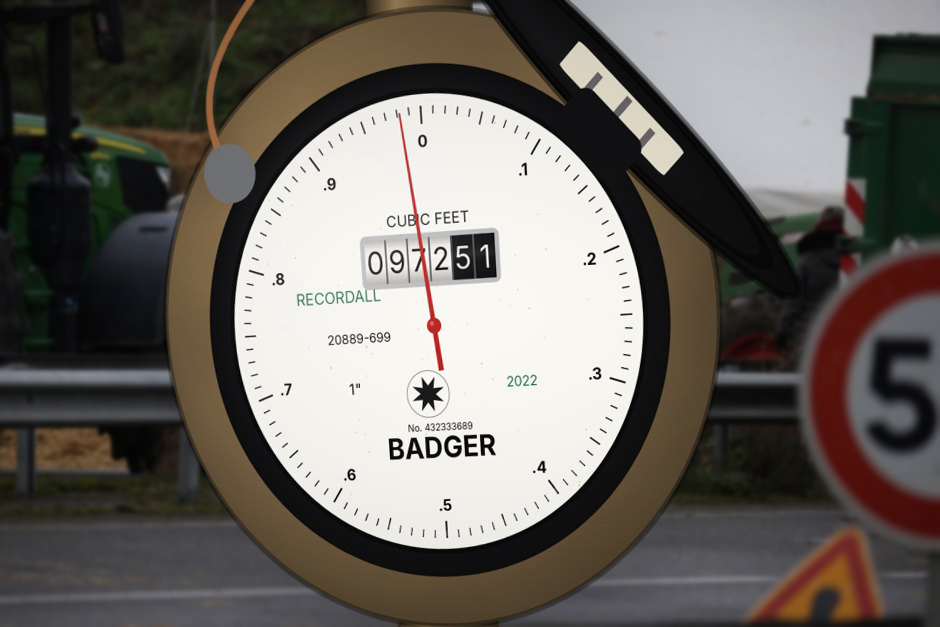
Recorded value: 97250.98 ft³
